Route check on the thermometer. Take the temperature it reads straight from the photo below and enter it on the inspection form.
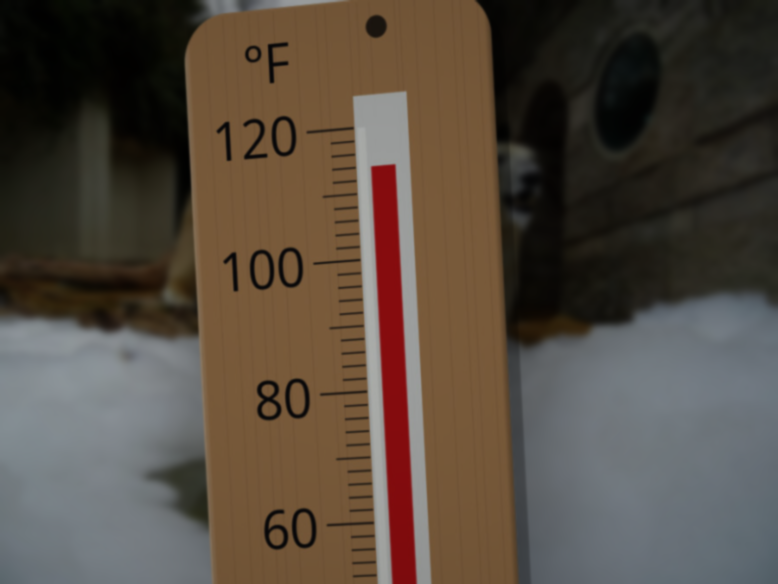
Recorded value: 114 °F
